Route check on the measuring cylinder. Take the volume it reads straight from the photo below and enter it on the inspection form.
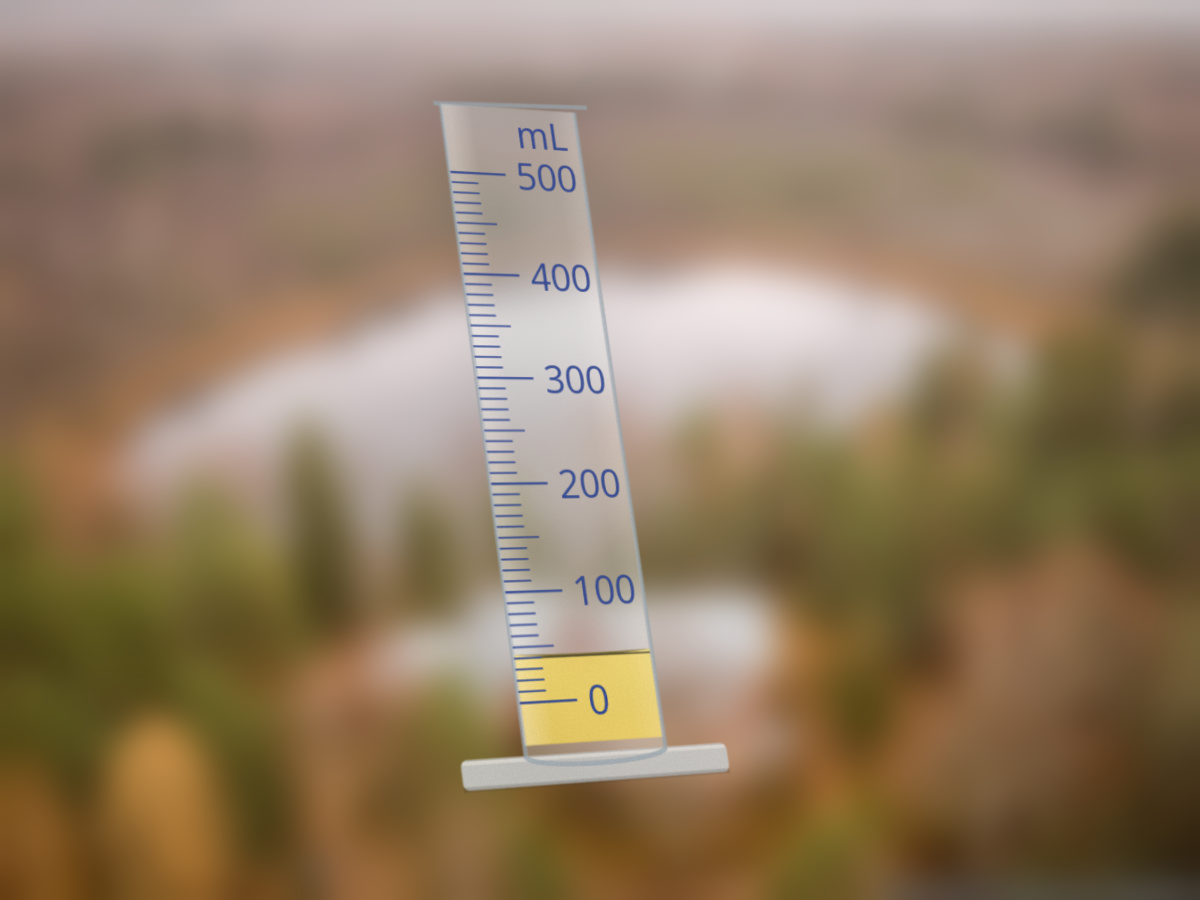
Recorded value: 40 mL
